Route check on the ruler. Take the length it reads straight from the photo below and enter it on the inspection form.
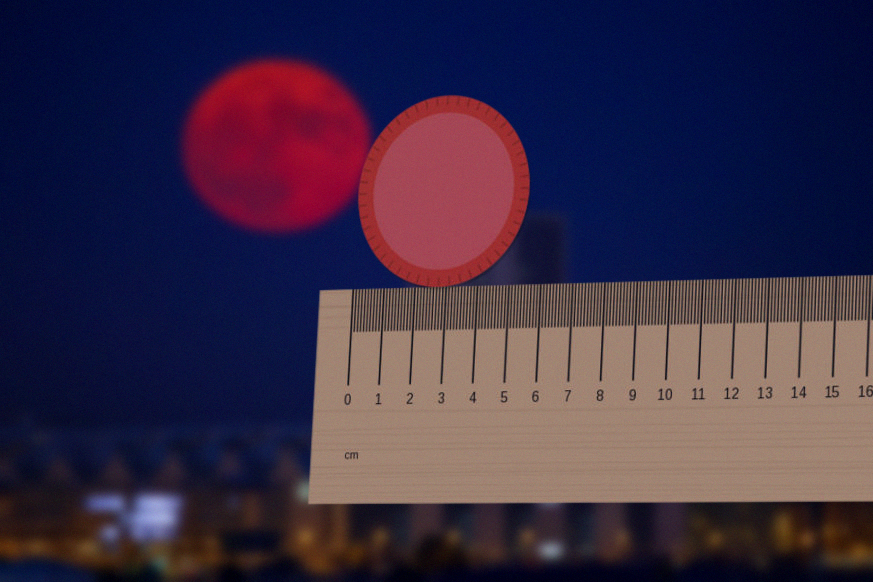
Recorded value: 5.5 cm
